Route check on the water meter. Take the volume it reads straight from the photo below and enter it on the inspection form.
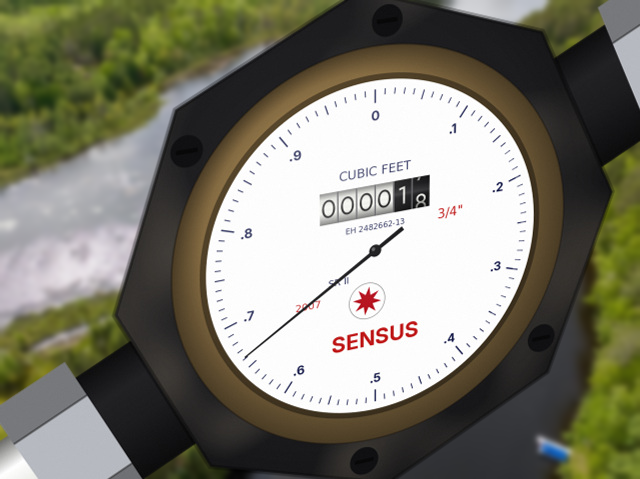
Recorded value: 17.66 ft³
